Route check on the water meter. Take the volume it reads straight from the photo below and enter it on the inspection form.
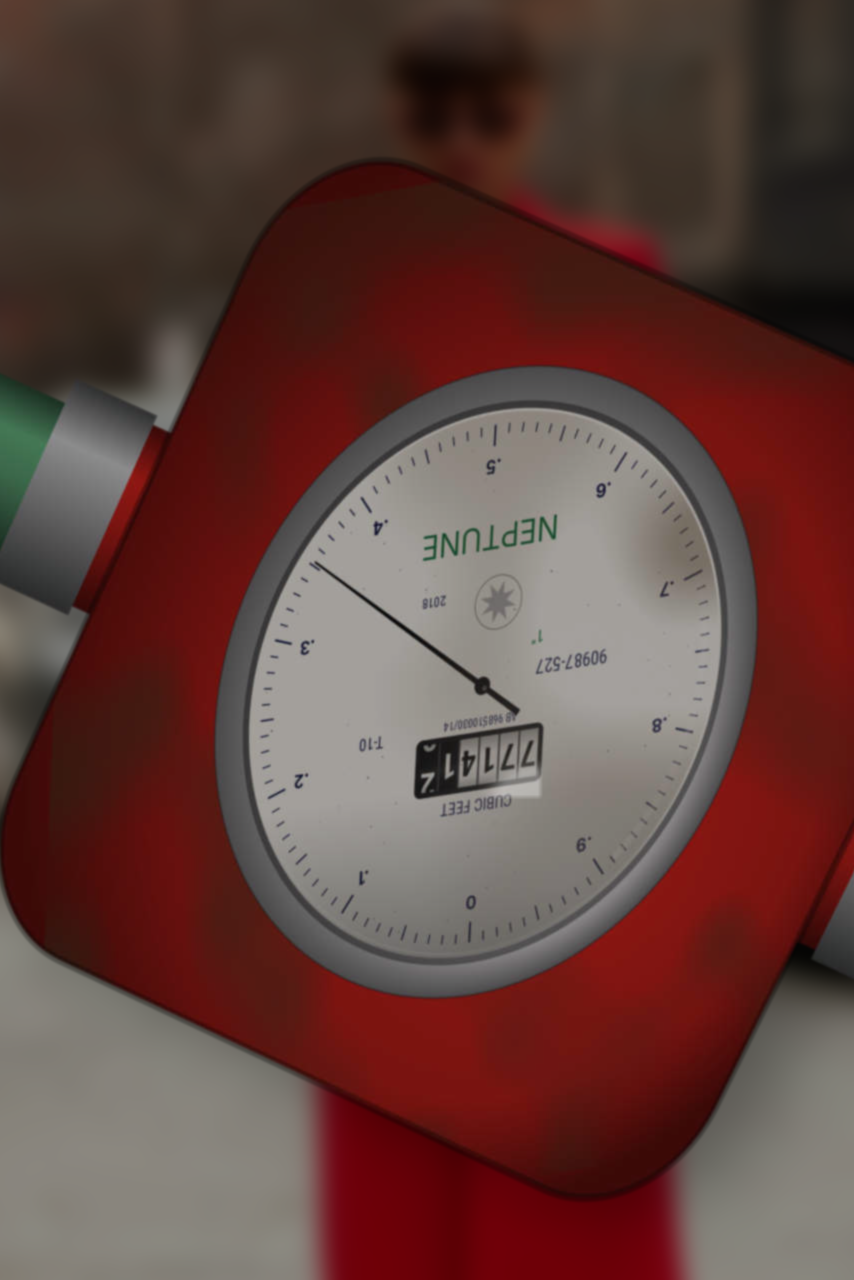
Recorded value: 771412.35 ft³
